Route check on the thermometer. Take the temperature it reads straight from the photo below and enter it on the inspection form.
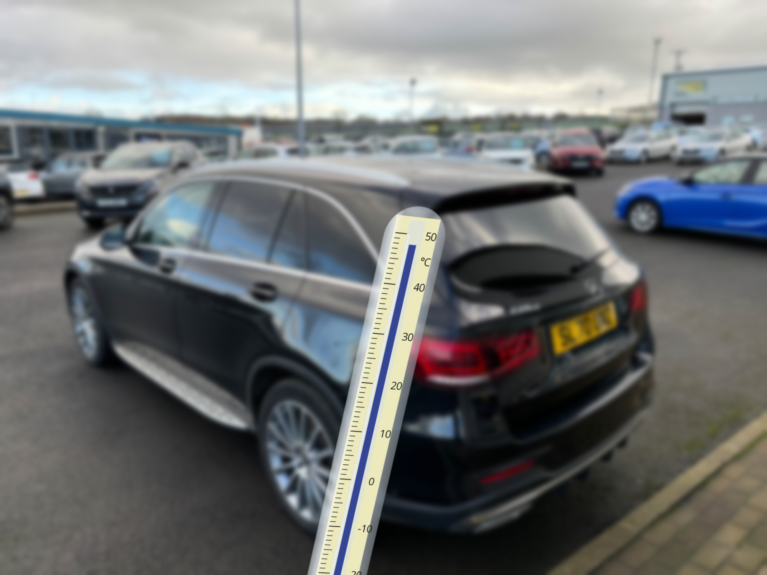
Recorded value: 48 °C
